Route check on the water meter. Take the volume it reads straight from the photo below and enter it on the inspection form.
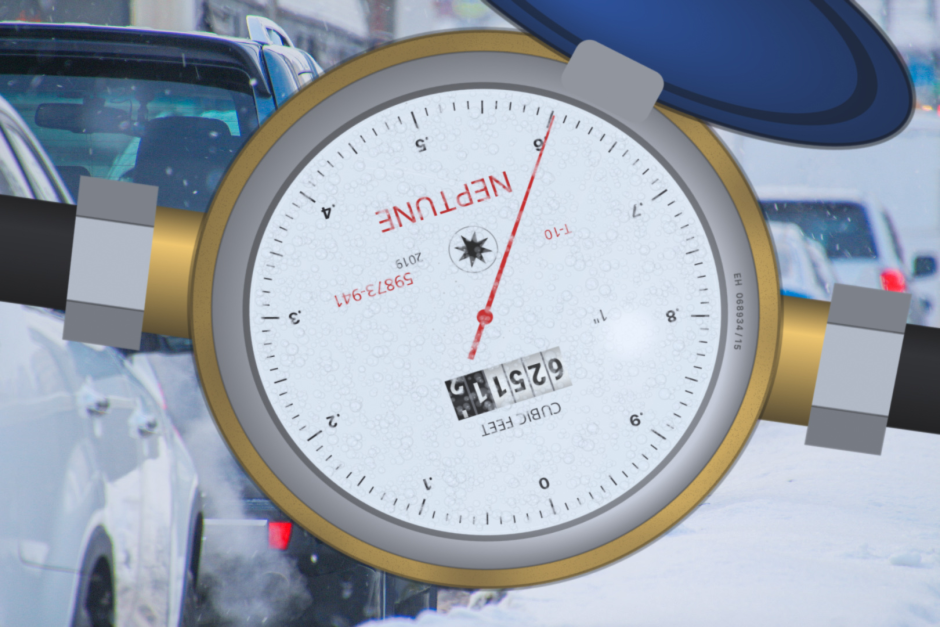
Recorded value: 625111.60 ft³
